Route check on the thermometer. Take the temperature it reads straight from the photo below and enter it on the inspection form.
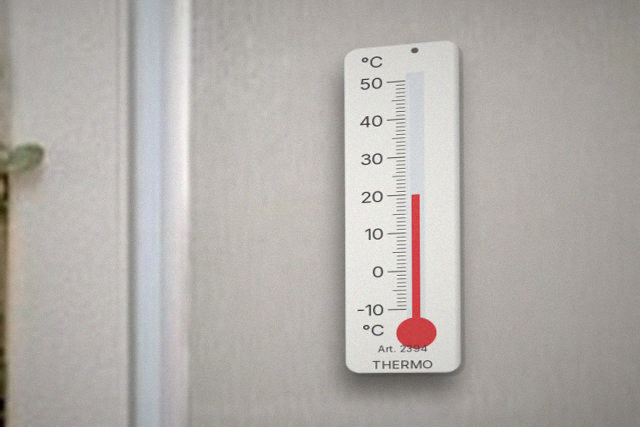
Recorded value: 20 °C
